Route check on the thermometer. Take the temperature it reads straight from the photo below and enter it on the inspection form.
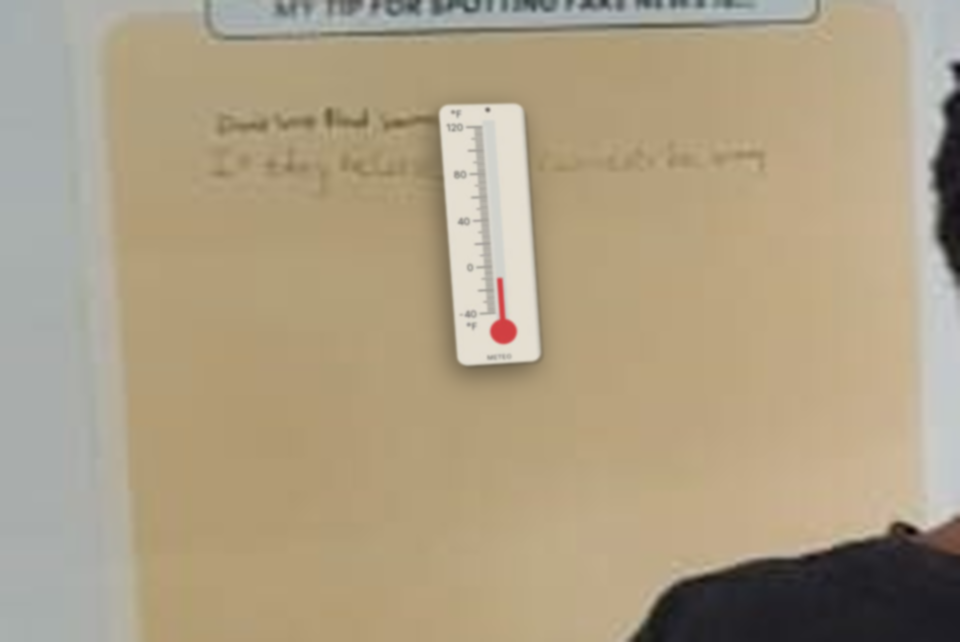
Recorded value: -10 °F
